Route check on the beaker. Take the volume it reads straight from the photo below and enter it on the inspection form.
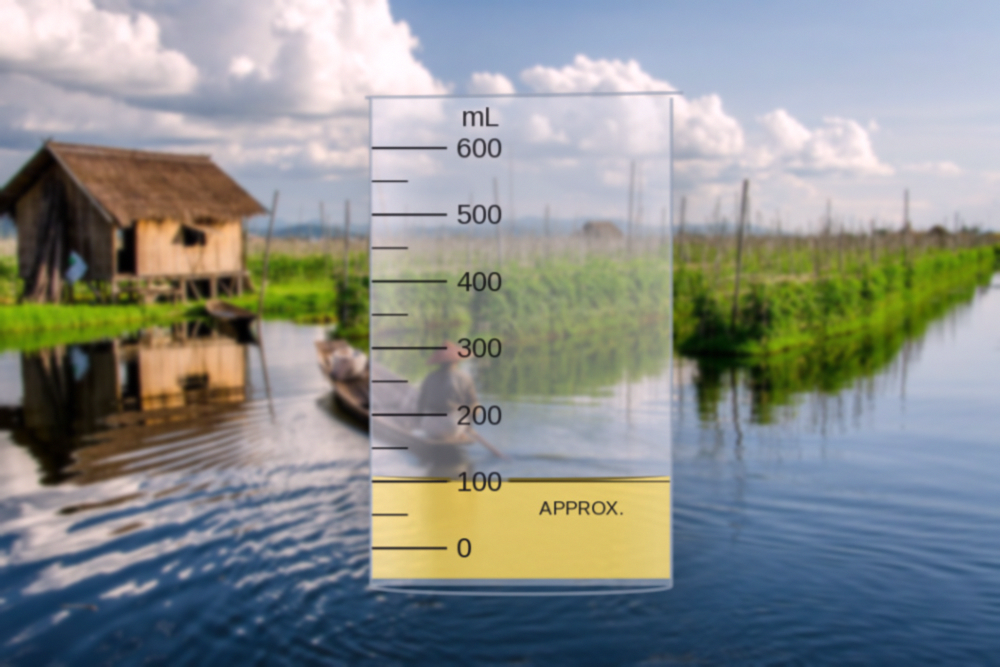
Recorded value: 100 mL
